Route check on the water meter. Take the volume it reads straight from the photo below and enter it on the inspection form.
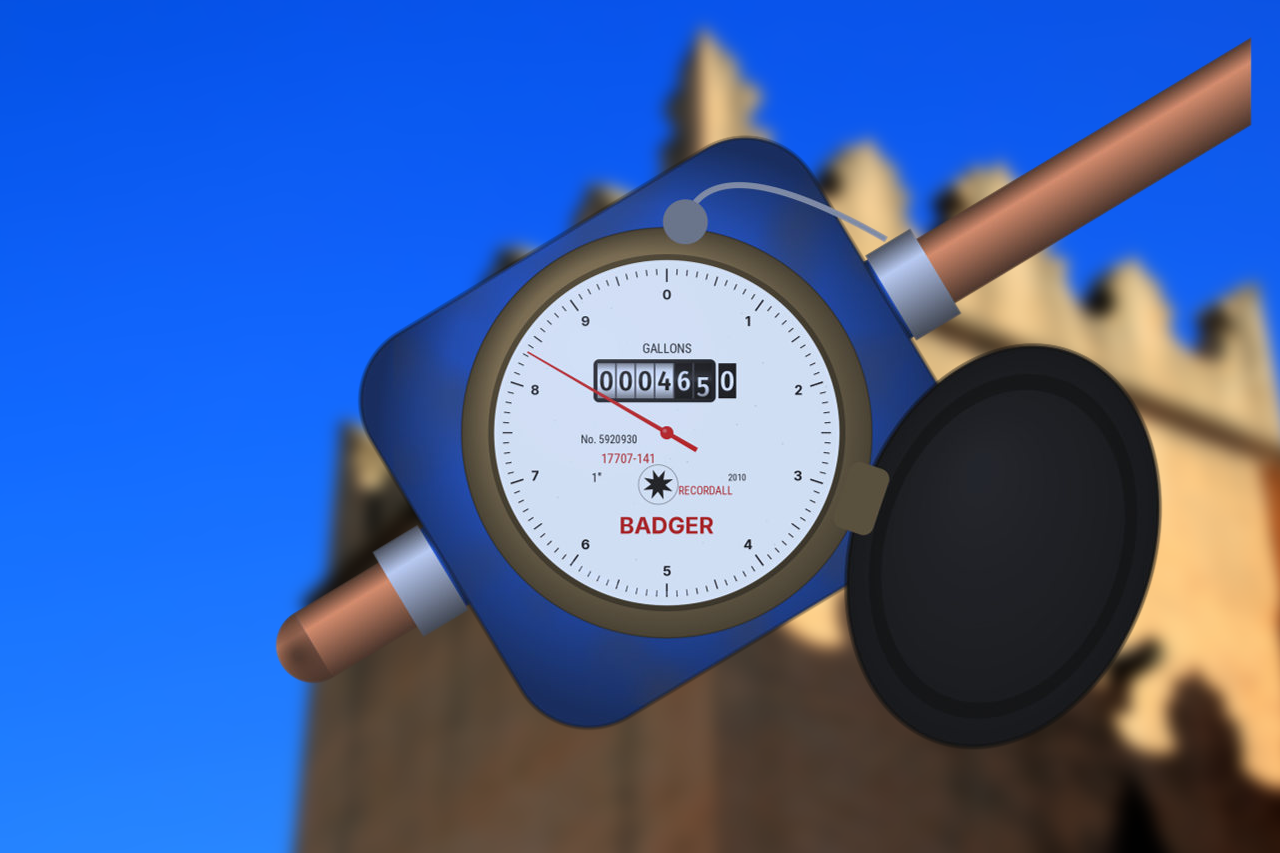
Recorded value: 4648.3 gal
